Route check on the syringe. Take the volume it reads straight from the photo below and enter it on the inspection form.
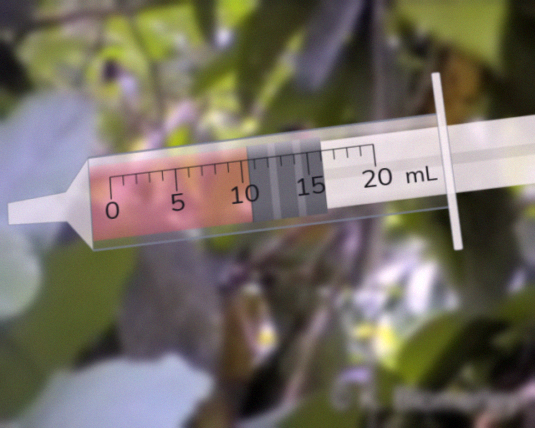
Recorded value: 10.5 mL
